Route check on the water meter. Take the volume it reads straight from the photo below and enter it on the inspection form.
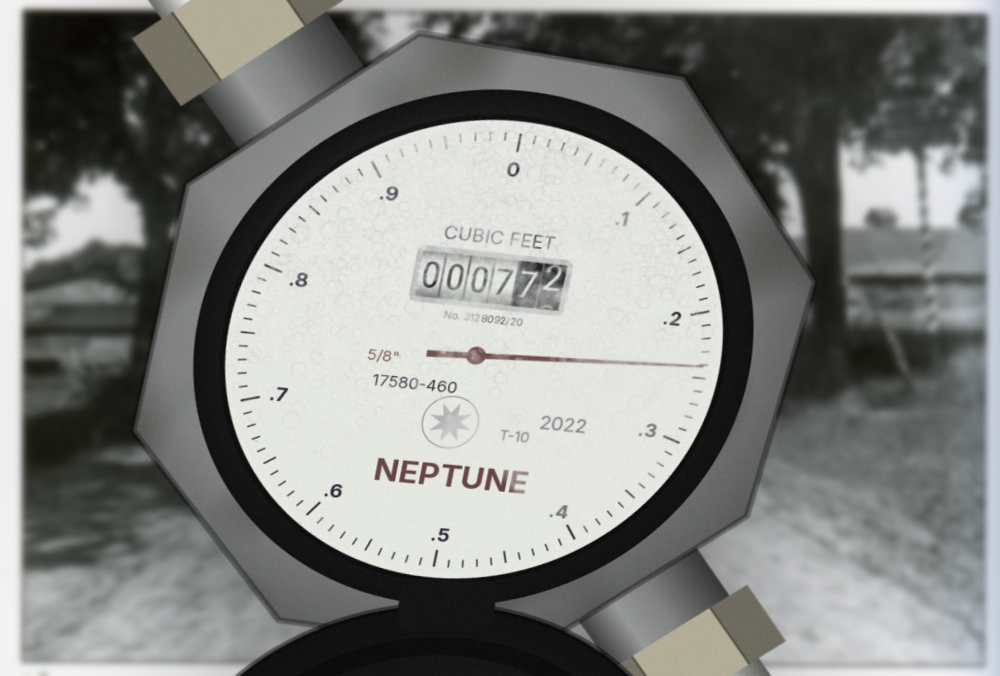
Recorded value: 772.24 ft³
